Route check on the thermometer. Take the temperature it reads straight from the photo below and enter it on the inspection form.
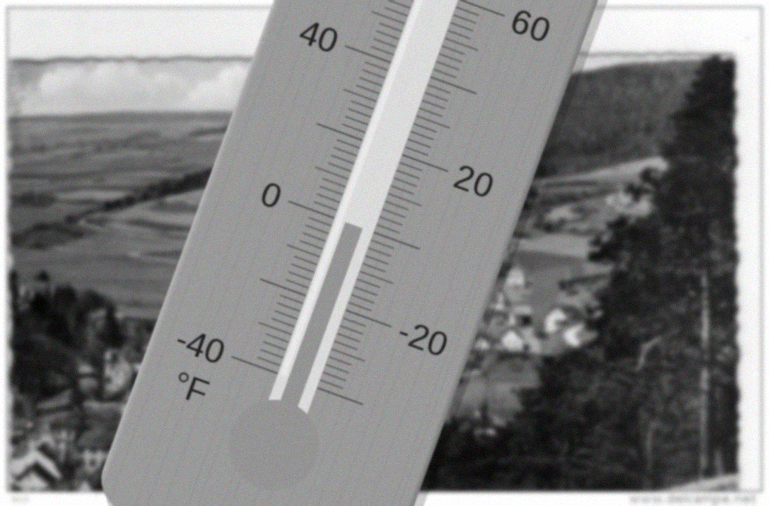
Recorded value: 0 °F
